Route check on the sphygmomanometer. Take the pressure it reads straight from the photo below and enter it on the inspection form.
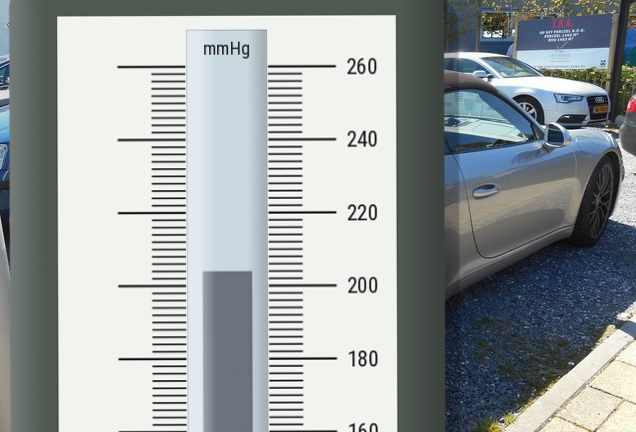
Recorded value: 204 mmHg
